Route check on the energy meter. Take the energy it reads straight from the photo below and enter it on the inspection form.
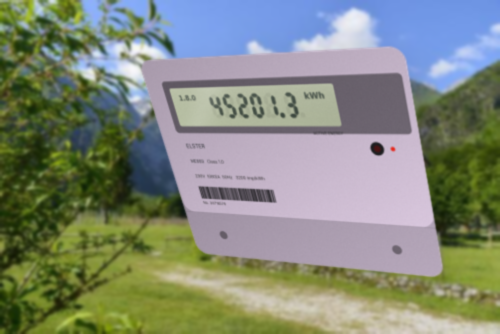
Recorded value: 45201.3 kWh
